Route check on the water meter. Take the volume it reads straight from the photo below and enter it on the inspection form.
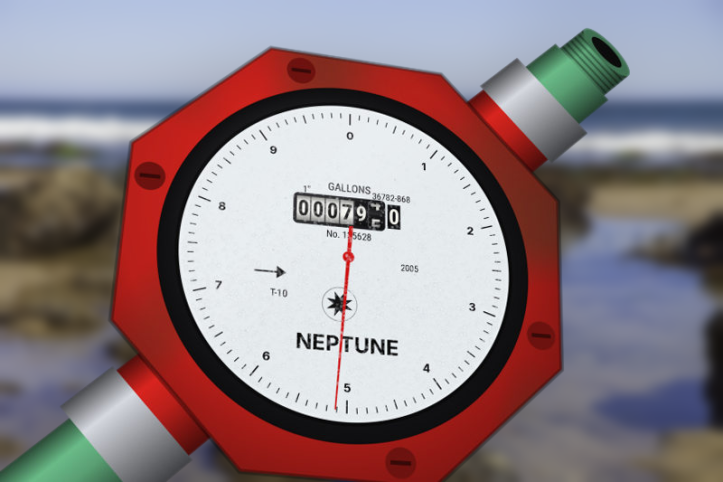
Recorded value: 7945.1 gal
